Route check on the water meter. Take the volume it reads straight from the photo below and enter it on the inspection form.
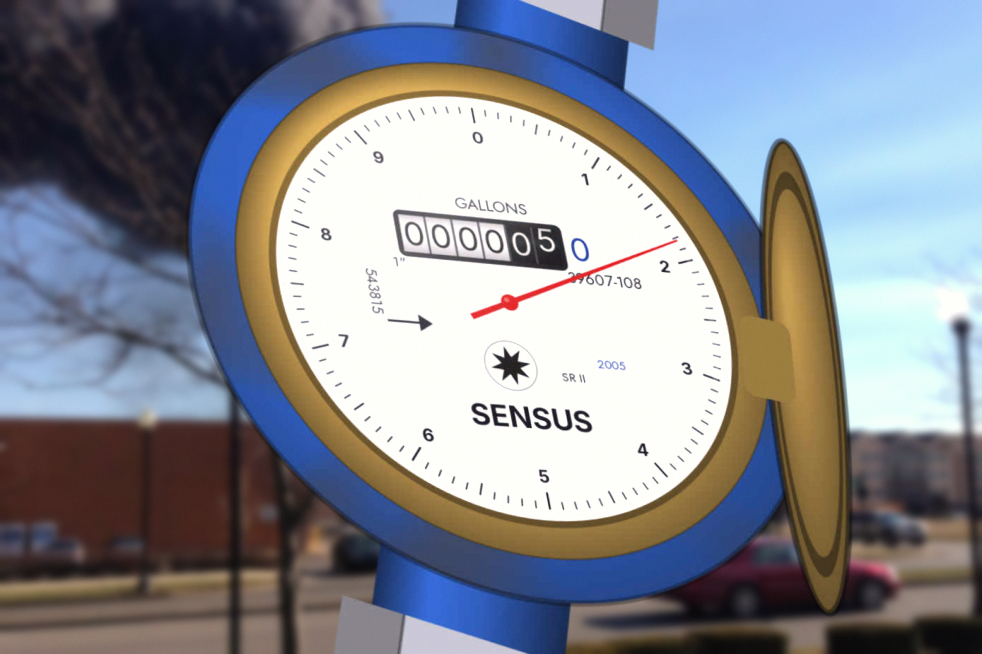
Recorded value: 51.8 gal
